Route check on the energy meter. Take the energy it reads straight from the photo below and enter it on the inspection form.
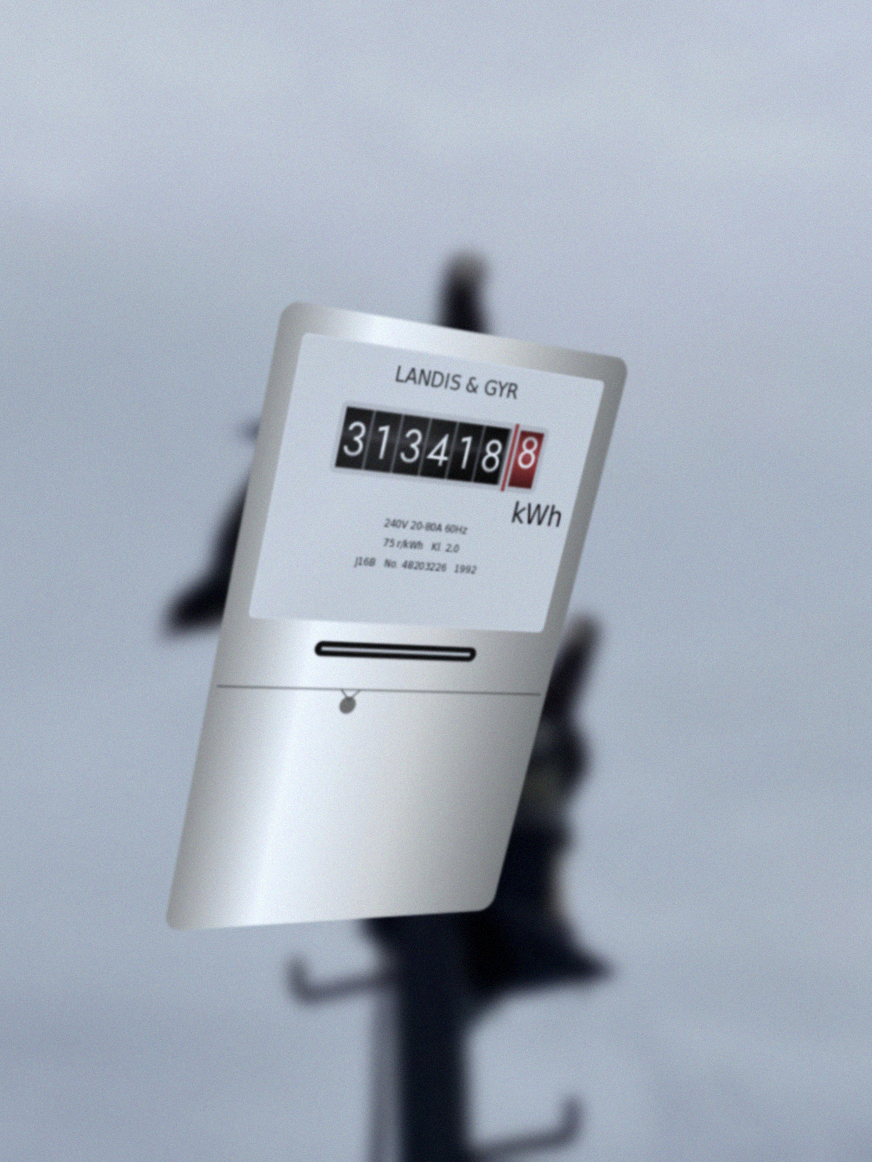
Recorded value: 313418.8 kWh
